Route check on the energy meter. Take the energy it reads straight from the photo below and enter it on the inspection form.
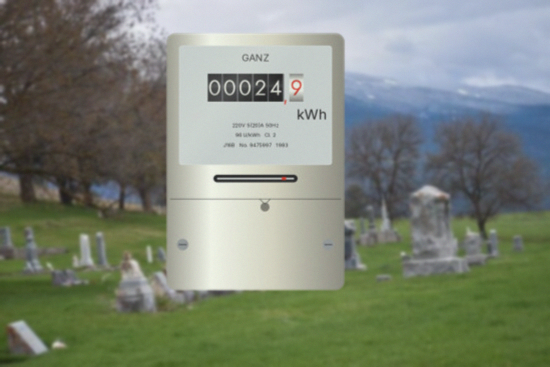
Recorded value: 24.9 kWh
